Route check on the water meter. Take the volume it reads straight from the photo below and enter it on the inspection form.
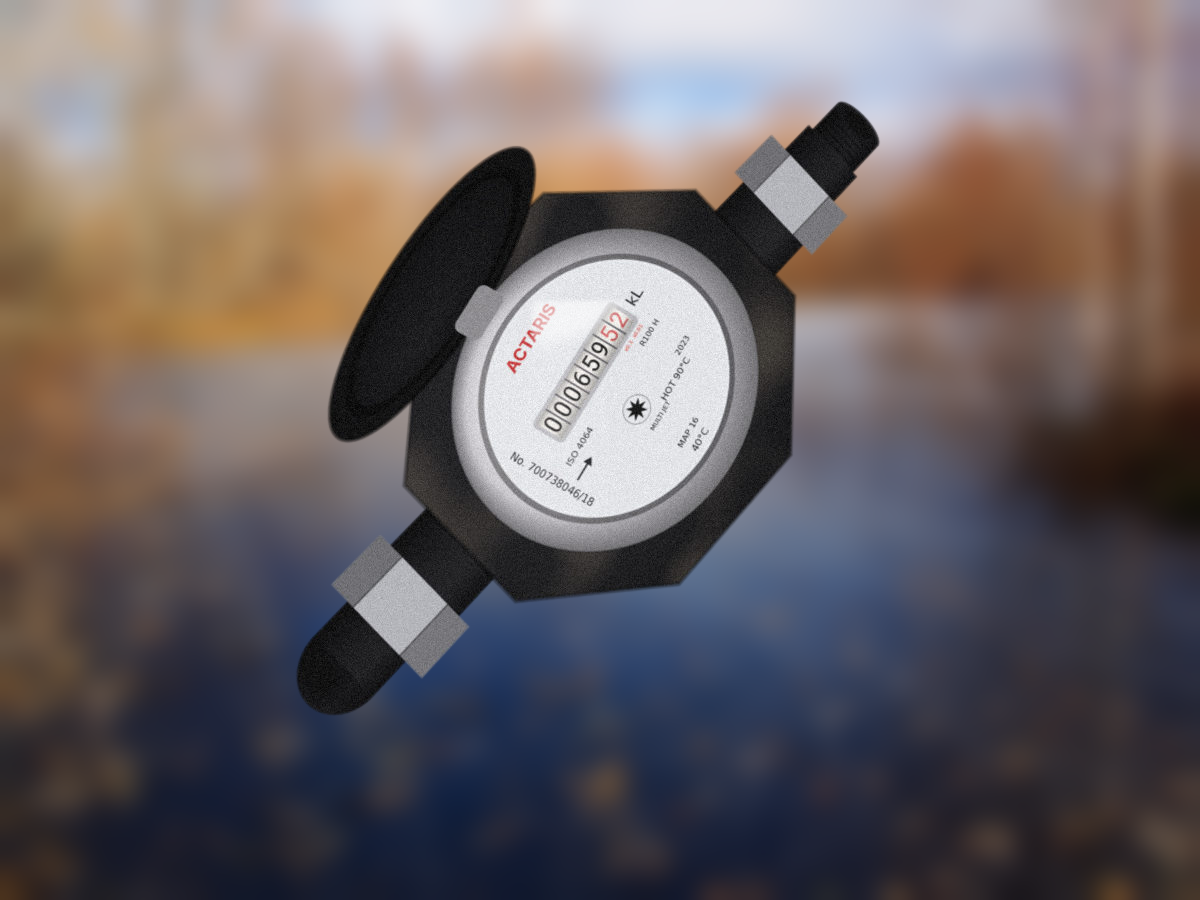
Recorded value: 659.52 kL
